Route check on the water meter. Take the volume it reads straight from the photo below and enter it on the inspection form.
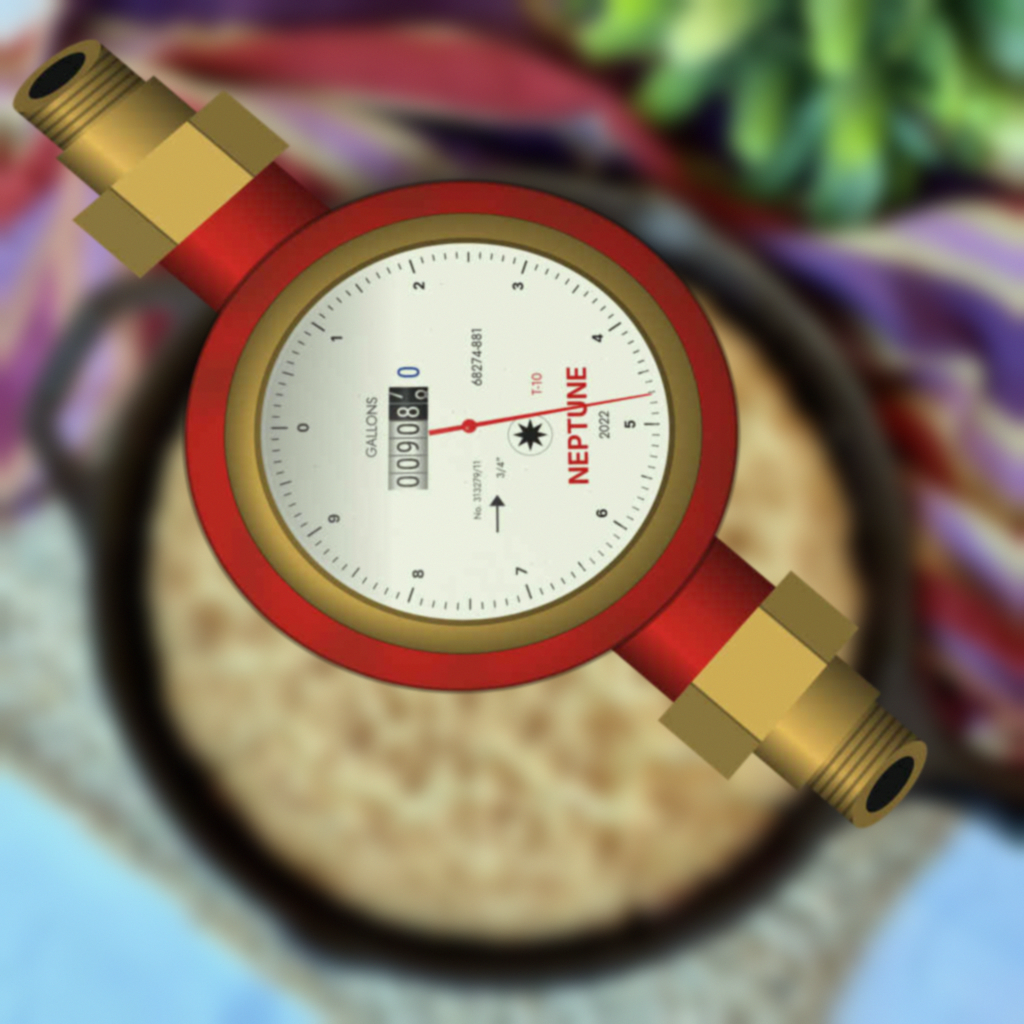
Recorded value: 90874.7 gal
